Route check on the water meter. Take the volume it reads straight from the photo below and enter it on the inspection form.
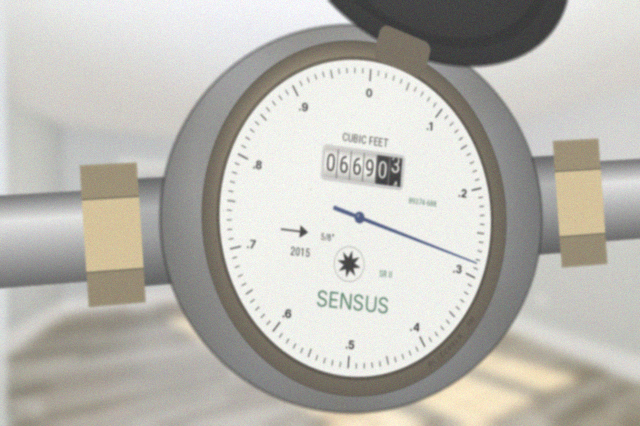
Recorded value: 66903.28 ft³
